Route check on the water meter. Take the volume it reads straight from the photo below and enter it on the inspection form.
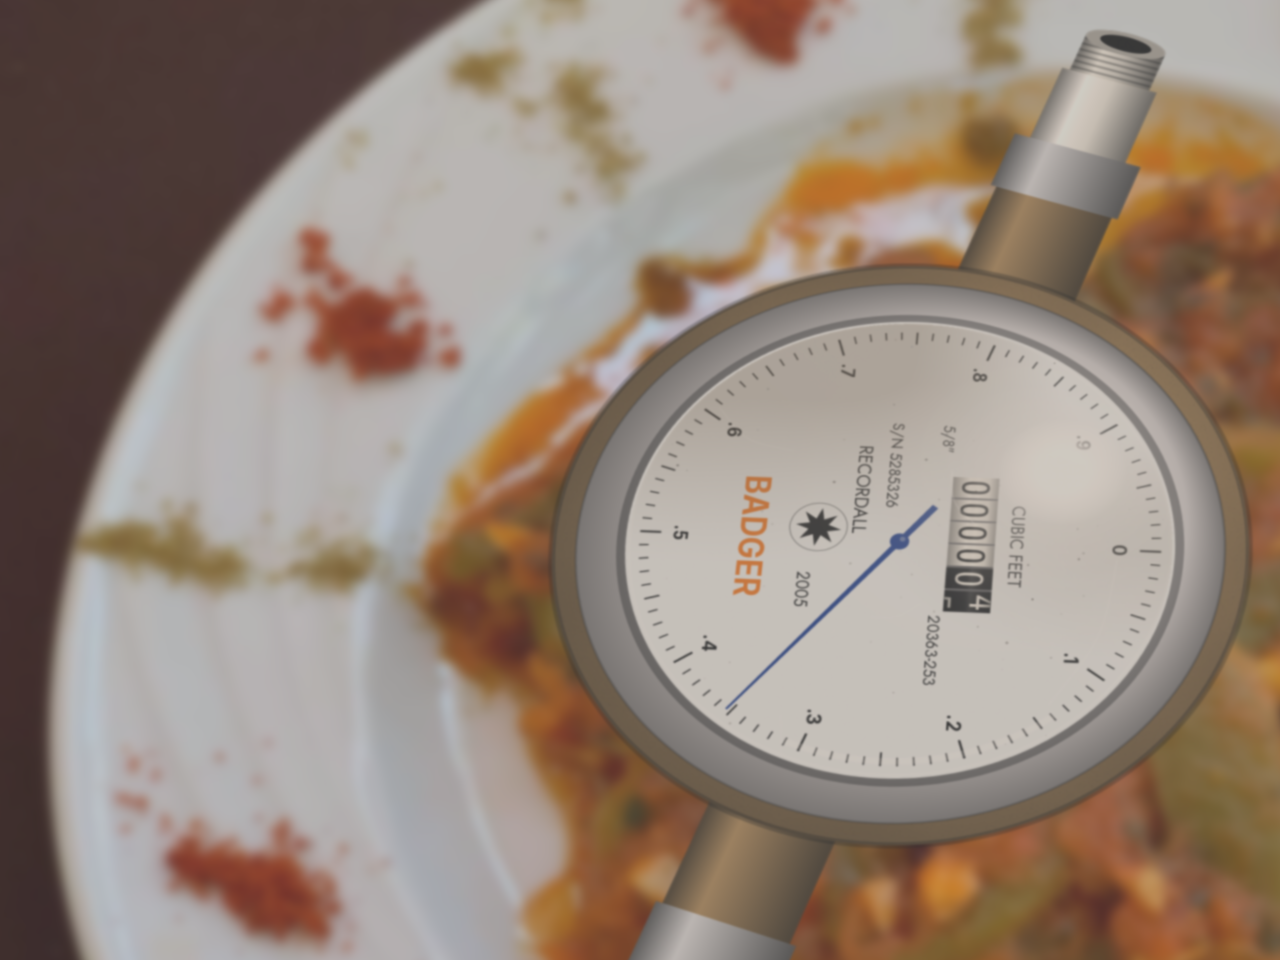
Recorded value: 4.35 ft³
